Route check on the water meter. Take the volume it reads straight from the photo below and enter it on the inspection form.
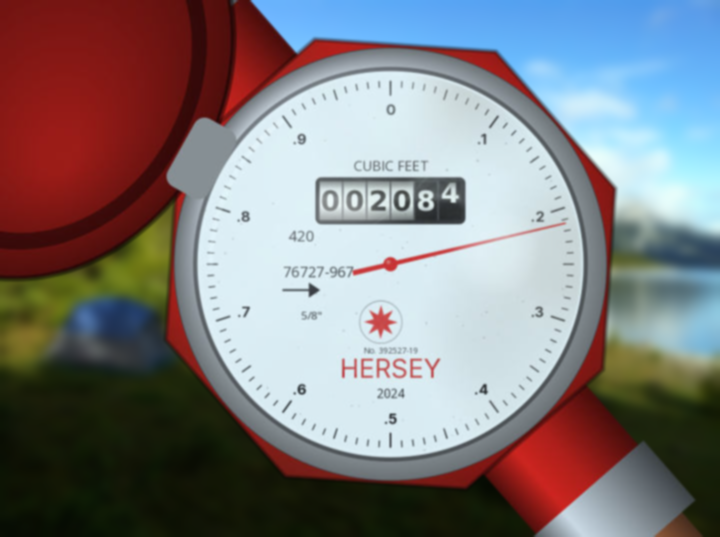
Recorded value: 2084.21 ft³
